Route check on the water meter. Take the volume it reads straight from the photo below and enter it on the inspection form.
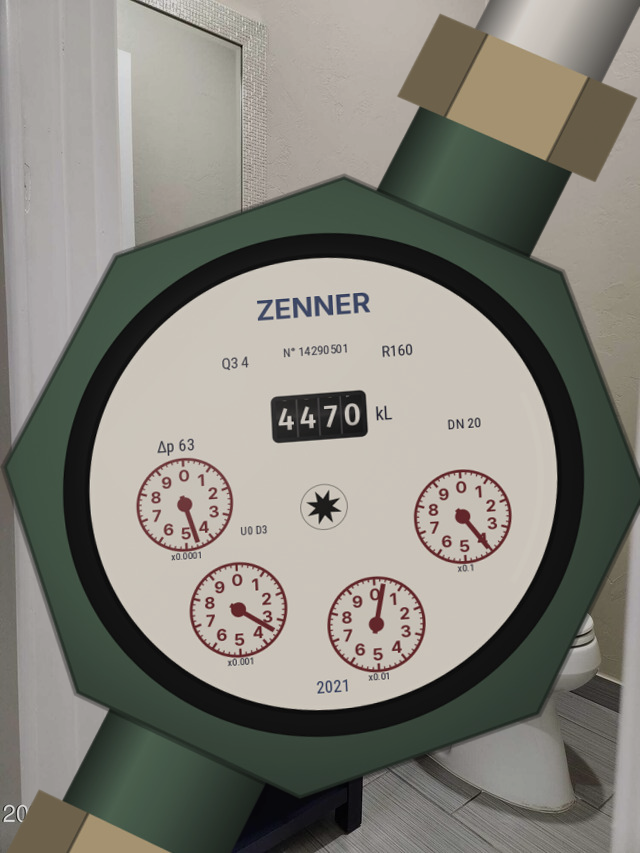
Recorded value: 4470.4034 kL
